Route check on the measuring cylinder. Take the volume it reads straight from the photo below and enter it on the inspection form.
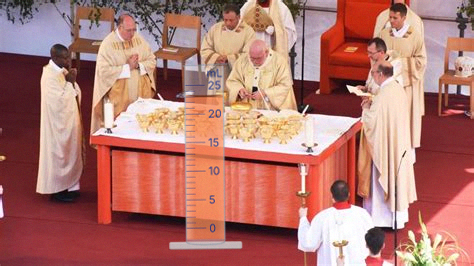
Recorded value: 23 mL
